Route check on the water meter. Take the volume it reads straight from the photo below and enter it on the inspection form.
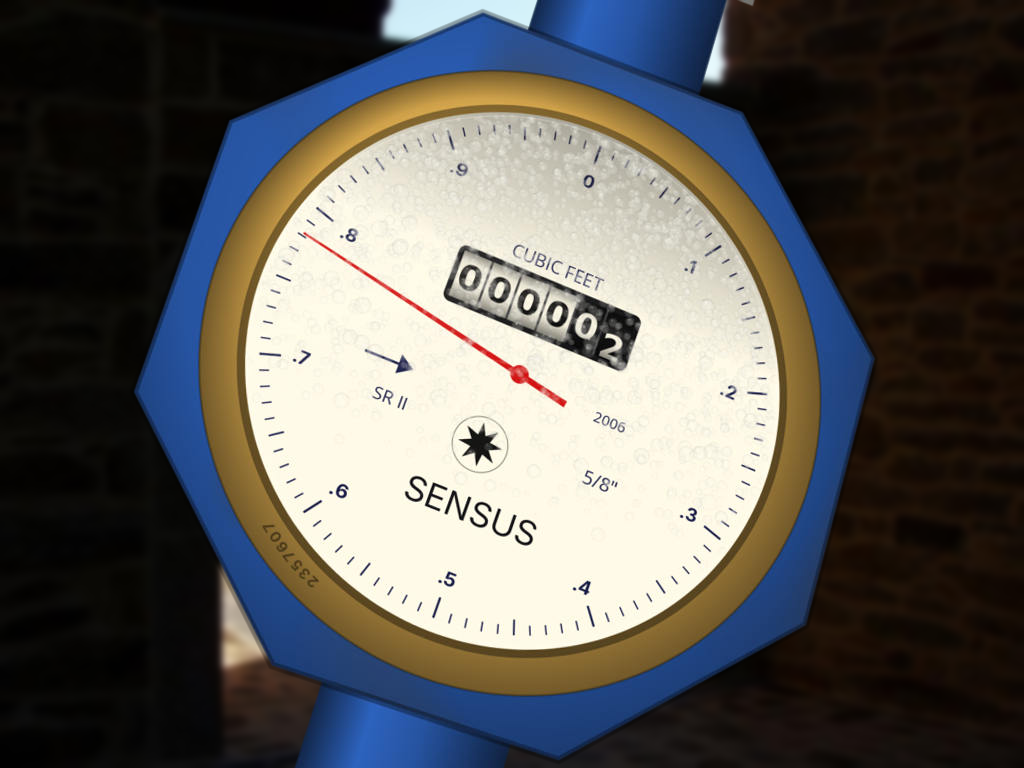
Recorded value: 1.78 ft³
